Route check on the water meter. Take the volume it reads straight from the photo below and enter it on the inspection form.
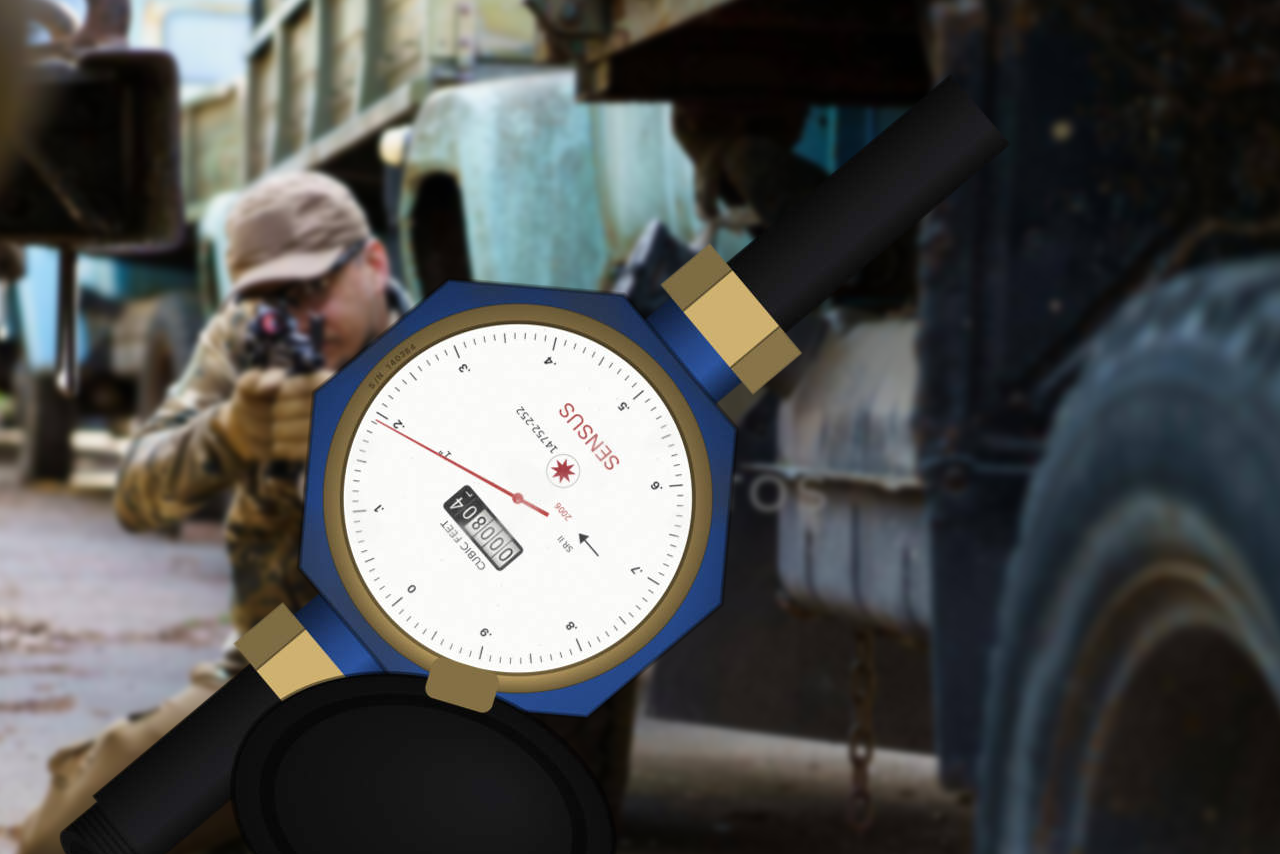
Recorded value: 804.19 ft³
